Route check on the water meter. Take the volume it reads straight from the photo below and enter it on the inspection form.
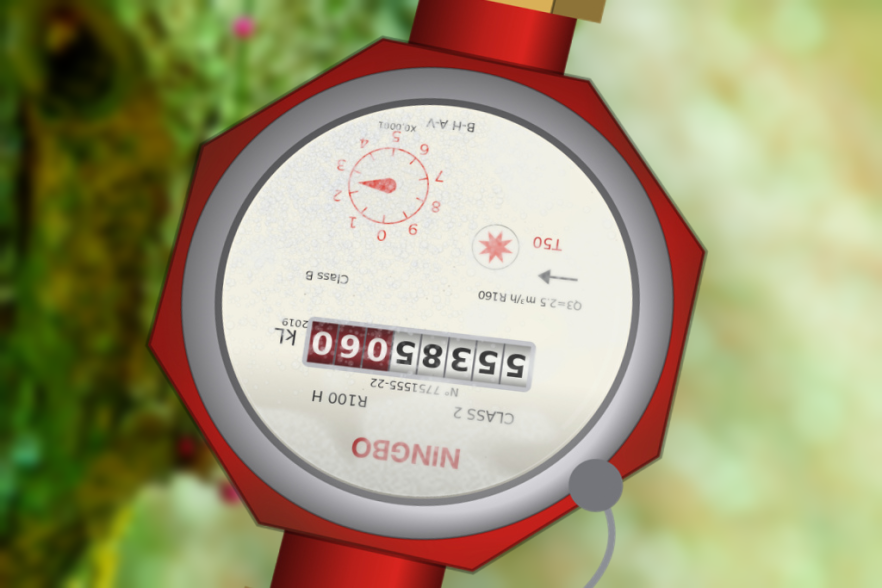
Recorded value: 55385.0602 kL
